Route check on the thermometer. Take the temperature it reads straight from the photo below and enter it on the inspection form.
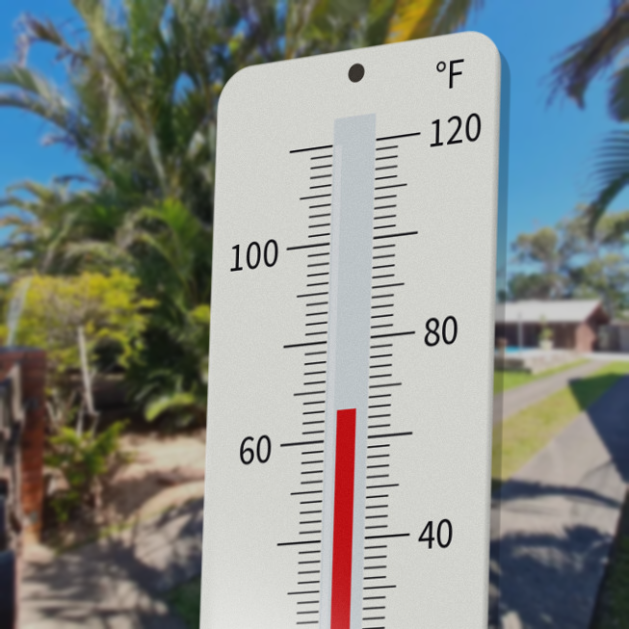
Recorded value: 66 °F
